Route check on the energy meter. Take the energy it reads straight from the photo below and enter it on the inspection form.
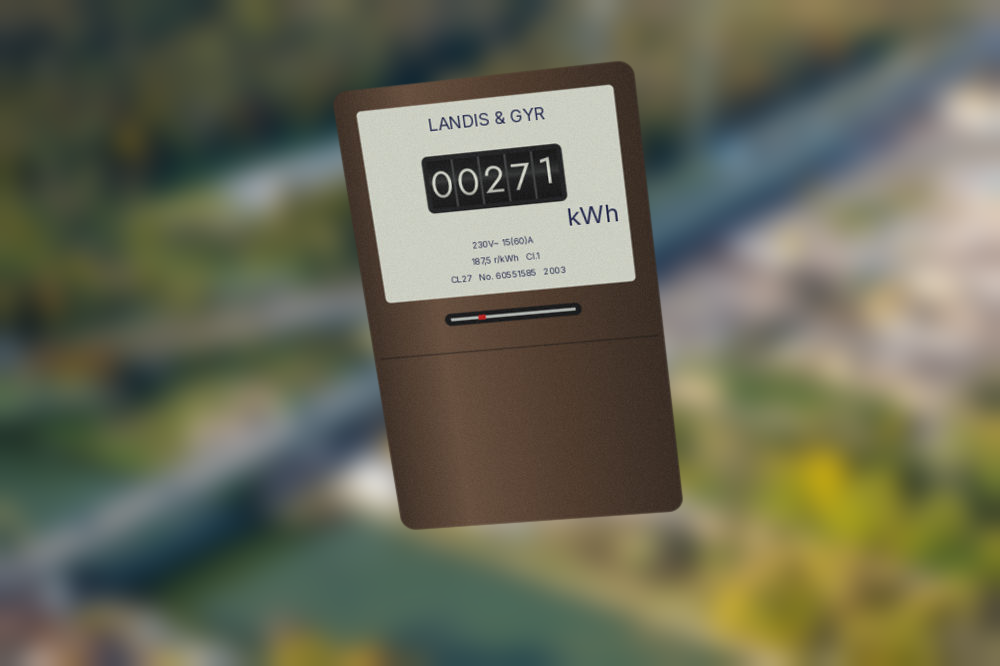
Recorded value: 271 kWh
